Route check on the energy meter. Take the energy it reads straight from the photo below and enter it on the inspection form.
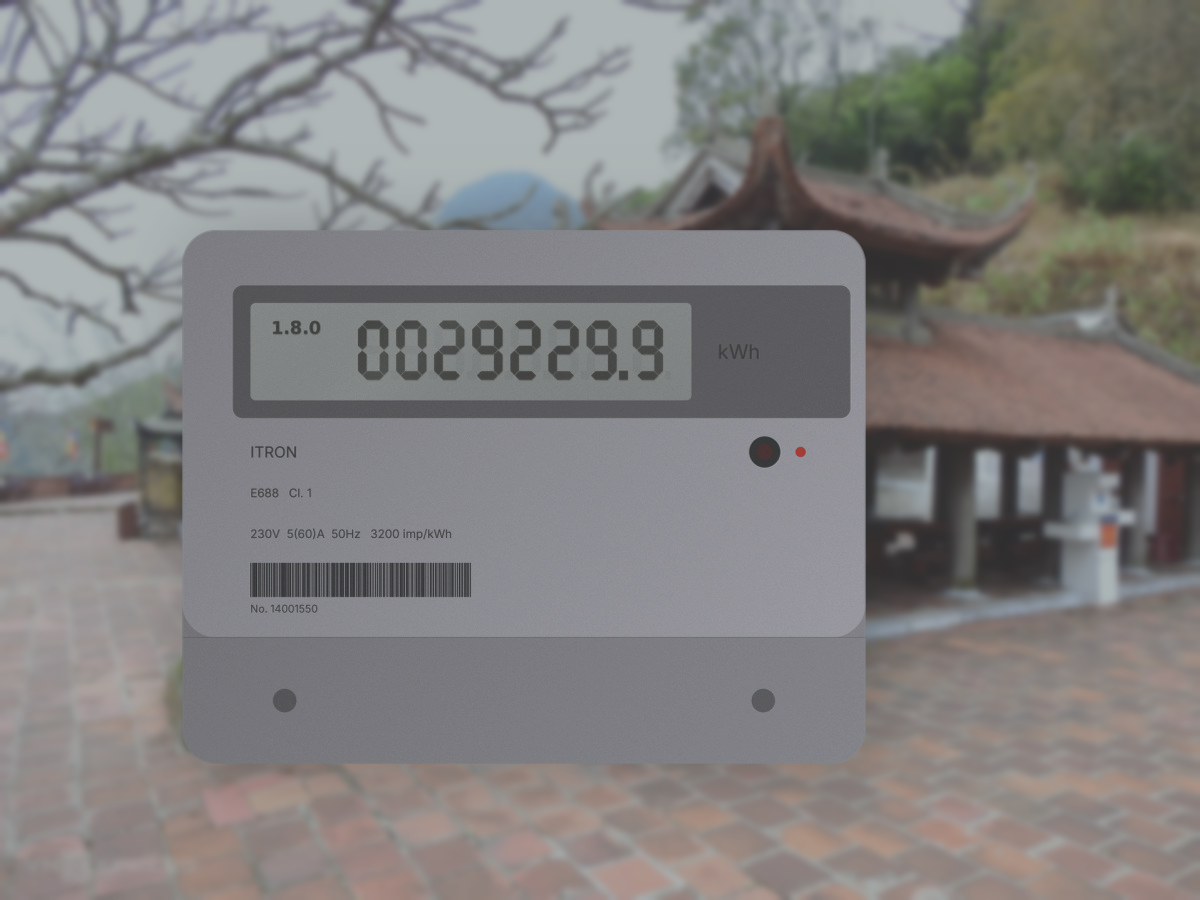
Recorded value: 29229.9 kWh
